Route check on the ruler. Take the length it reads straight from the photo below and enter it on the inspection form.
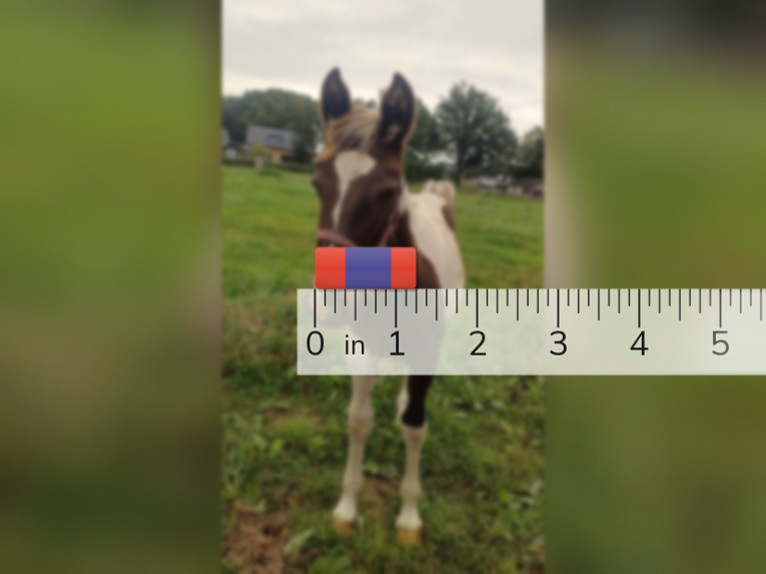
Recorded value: 1.25 in
